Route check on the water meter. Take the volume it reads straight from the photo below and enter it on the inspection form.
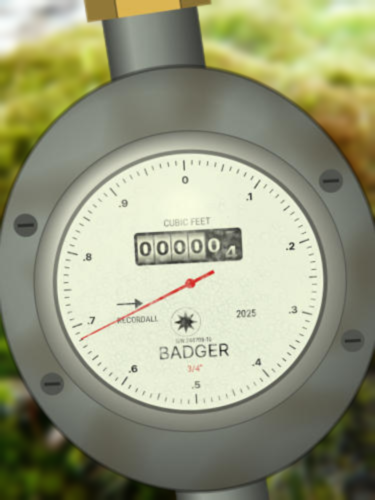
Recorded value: 3.68 ft³
